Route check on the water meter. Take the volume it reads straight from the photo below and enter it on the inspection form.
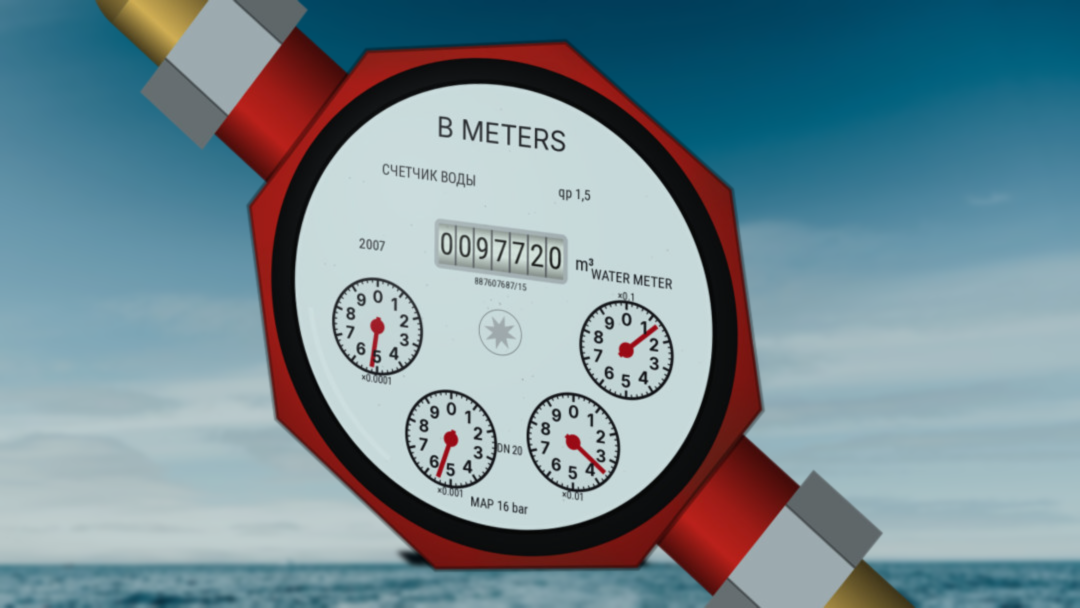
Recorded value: 97720.1355 m³
